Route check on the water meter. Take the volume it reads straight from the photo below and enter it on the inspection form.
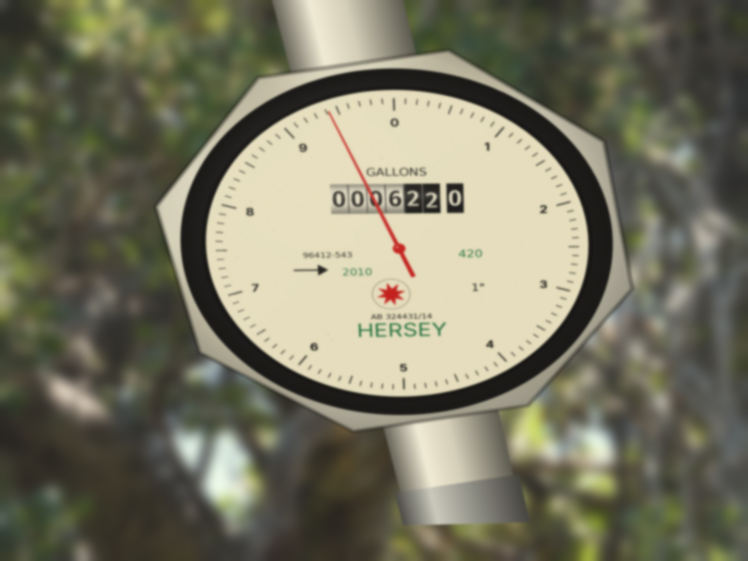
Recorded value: 6219.4 gal
